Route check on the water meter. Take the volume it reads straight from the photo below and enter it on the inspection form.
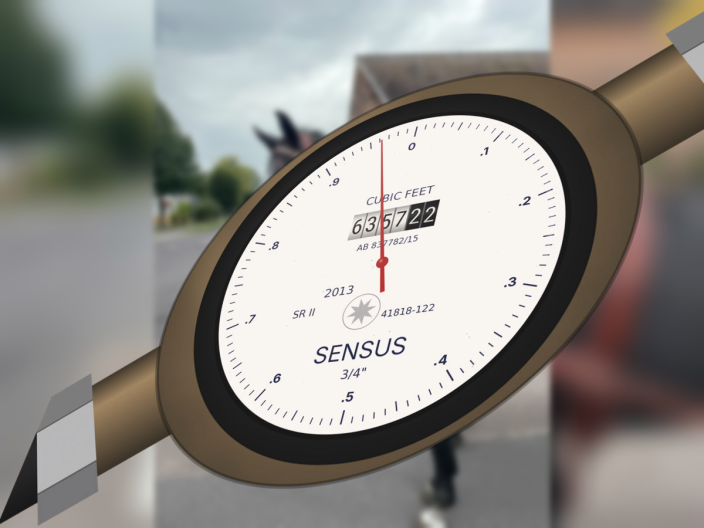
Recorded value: 635721.96 ft³
